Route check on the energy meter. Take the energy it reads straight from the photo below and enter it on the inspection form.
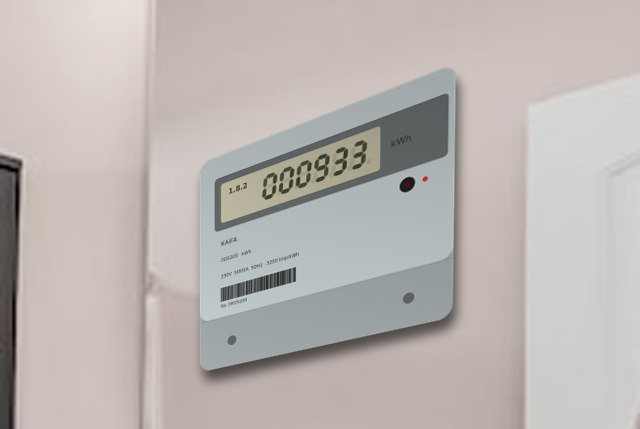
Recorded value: 933 kWh
